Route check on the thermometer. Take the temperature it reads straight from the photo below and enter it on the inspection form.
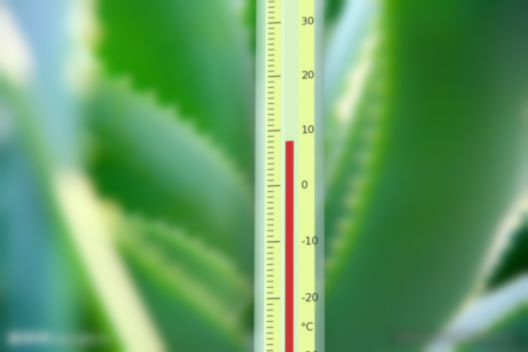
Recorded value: 8 °C
